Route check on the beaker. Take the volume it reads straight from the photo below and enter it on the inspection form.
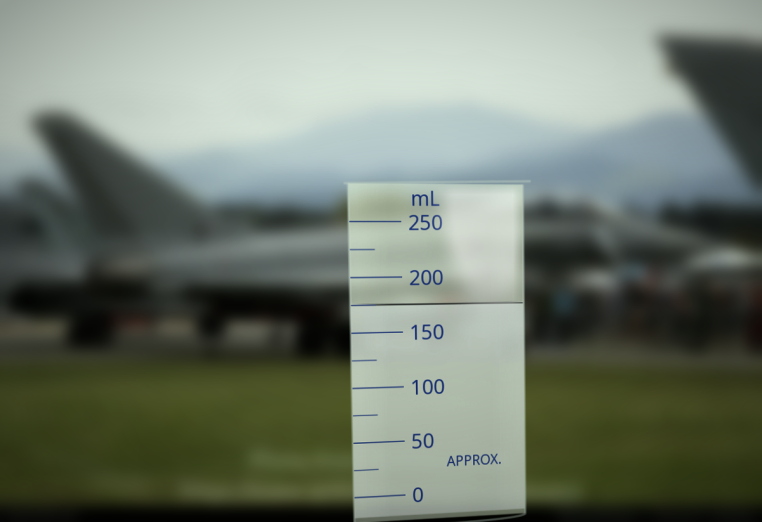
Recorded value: 175 mL
